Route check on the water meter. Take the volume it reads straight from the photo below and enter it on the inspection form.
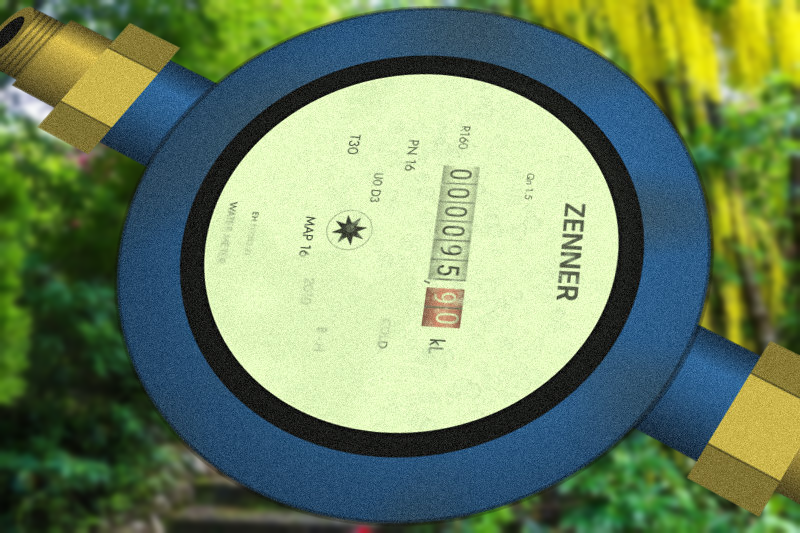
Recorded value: 95.90 kL
